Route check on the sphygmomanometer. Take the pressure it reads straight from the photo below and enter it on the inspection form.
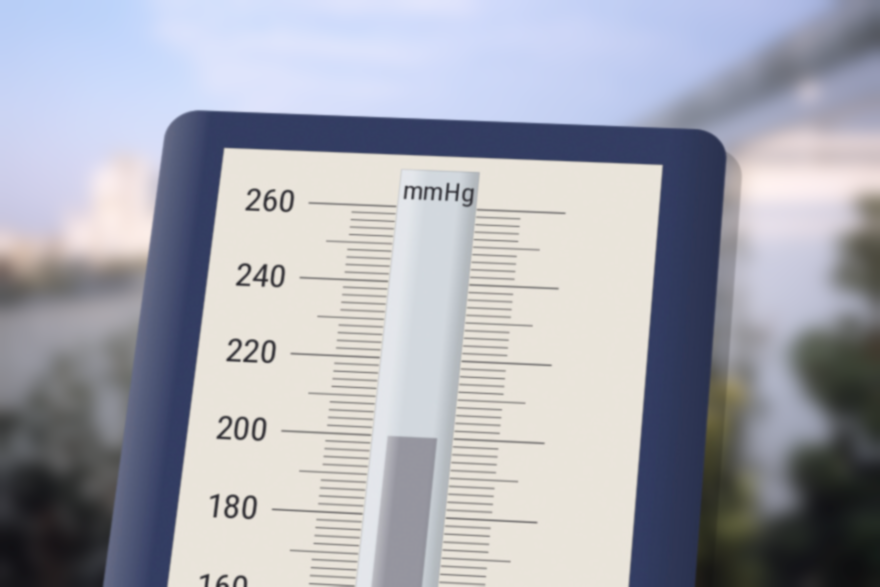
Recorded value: 200 mmHg
